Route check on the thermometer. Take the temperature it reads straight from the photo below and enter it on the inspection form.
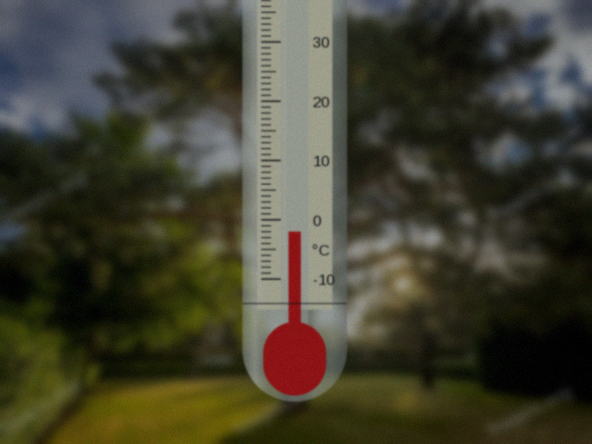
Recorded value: -2 °C
